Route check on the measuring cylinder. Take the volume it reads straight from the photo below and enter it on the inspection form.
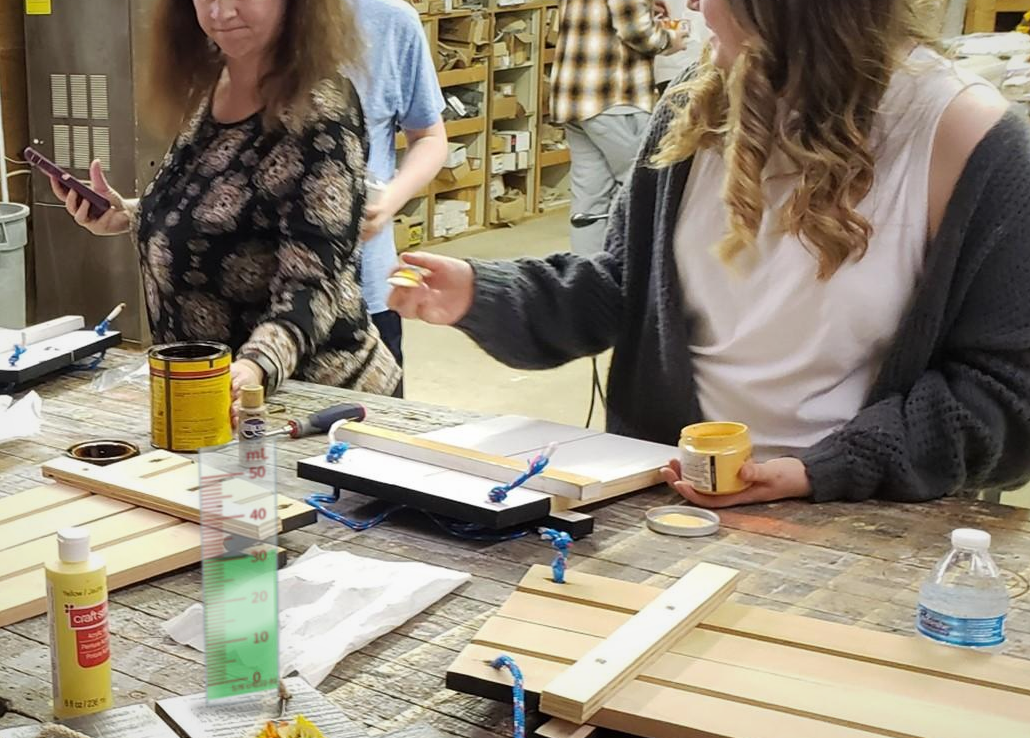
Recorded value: 30 mL
